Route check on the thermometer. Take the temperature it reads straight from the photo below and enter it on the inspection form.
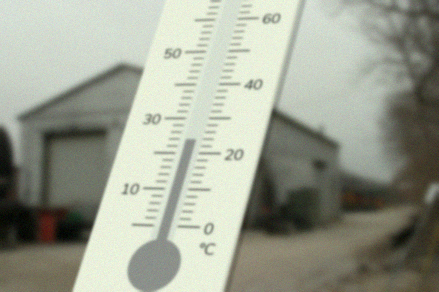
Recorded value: 24 °C
